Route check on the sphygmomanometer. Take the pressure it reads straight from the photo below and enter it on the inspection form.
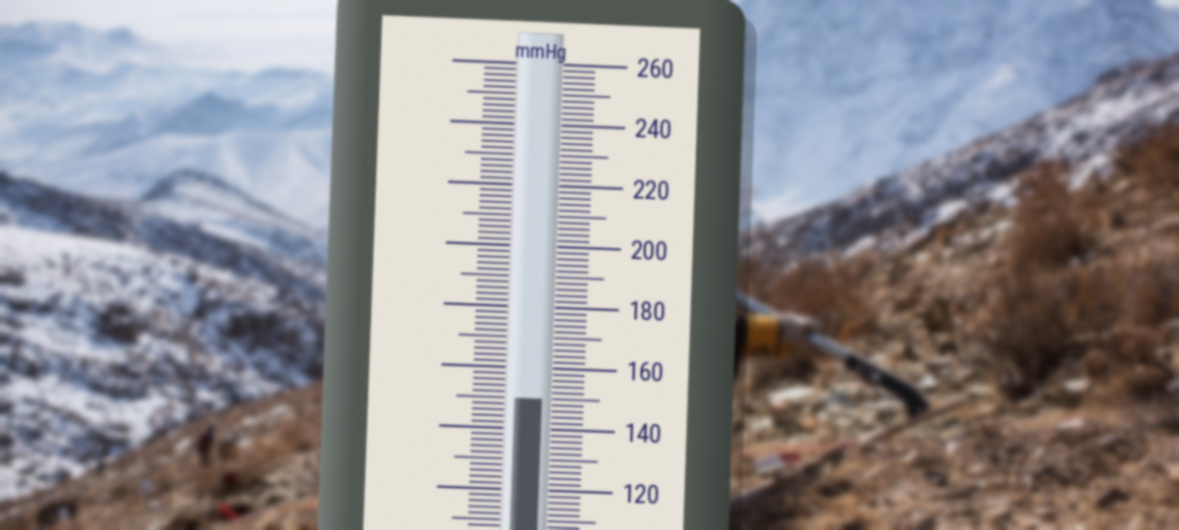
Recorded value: 150 mmHg
